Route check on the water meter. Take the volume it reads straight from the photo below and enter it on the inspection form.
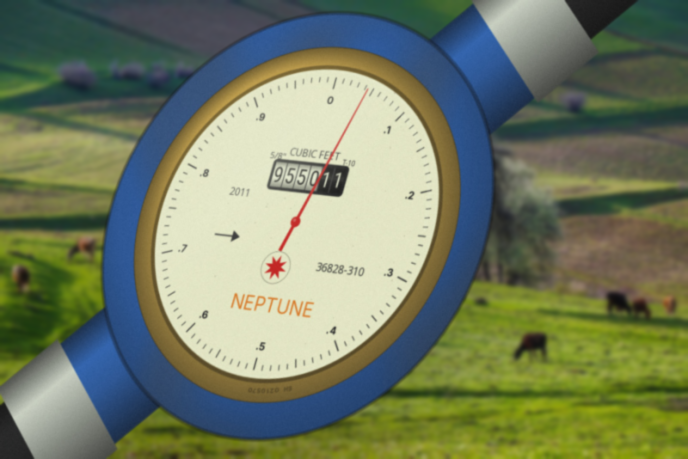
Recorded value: 955011.04 ft³
